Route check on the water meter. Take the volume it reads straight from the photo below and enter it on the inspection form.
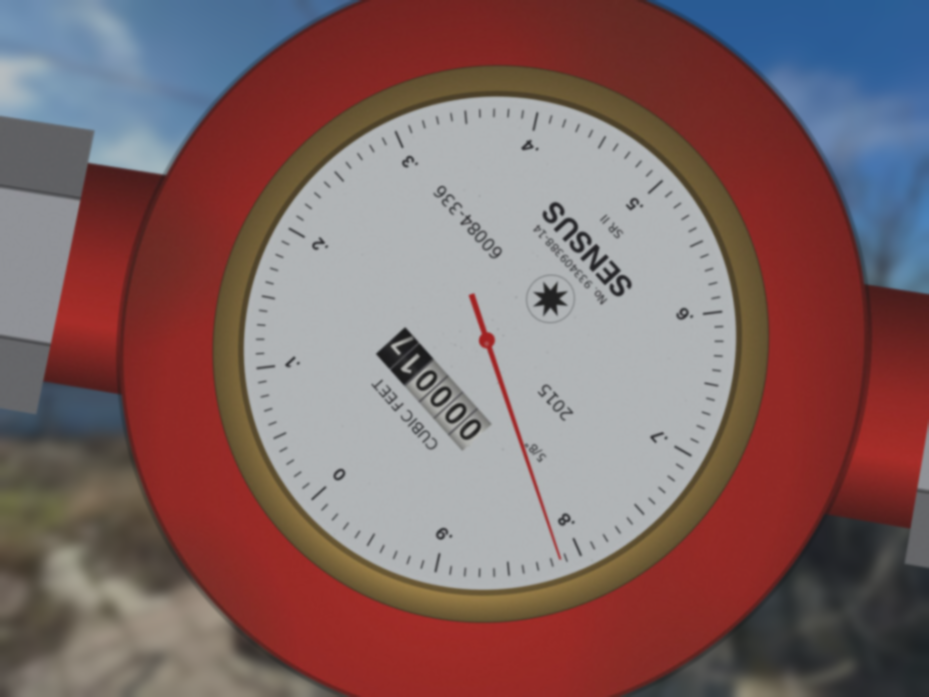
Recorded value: 16.81 ft³
